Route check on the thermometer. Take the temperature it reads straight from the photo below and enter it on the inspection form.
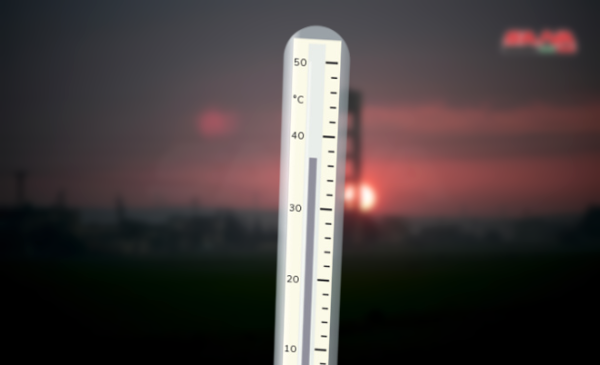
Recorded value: 37 °C
